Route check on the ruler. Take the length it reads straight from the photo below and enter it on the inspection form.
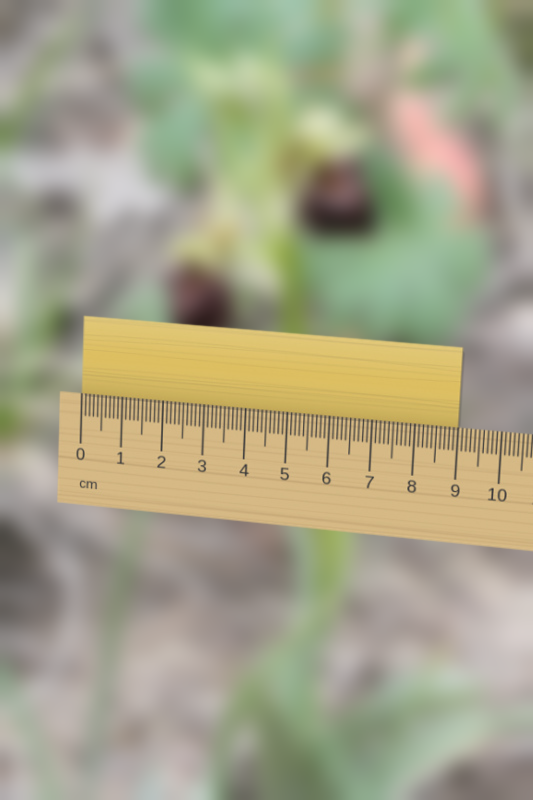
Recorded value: 9 cm
